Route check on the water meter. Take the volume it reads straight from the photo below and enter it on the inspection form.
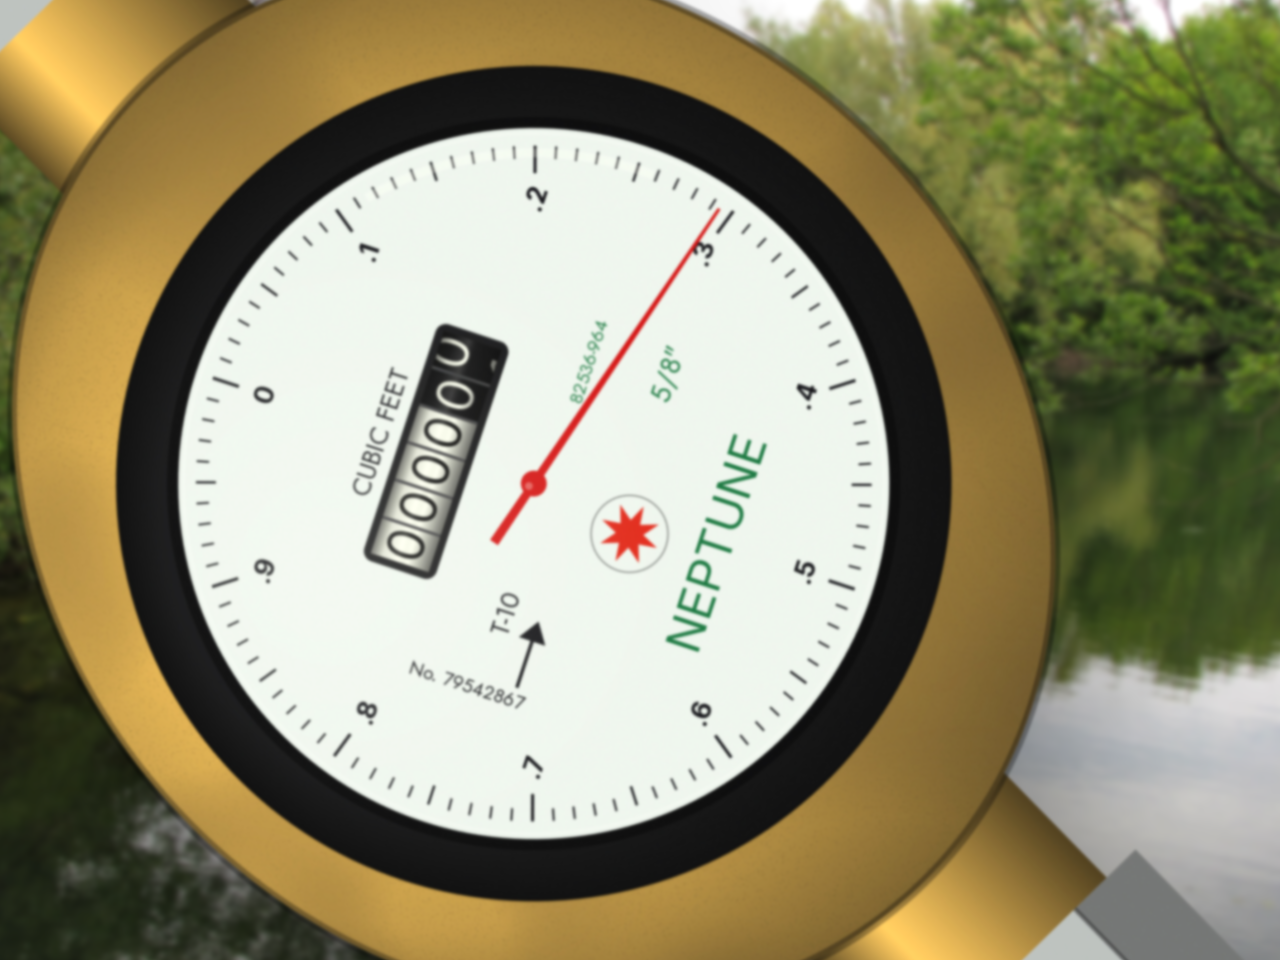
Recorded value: 0.29 ft³
